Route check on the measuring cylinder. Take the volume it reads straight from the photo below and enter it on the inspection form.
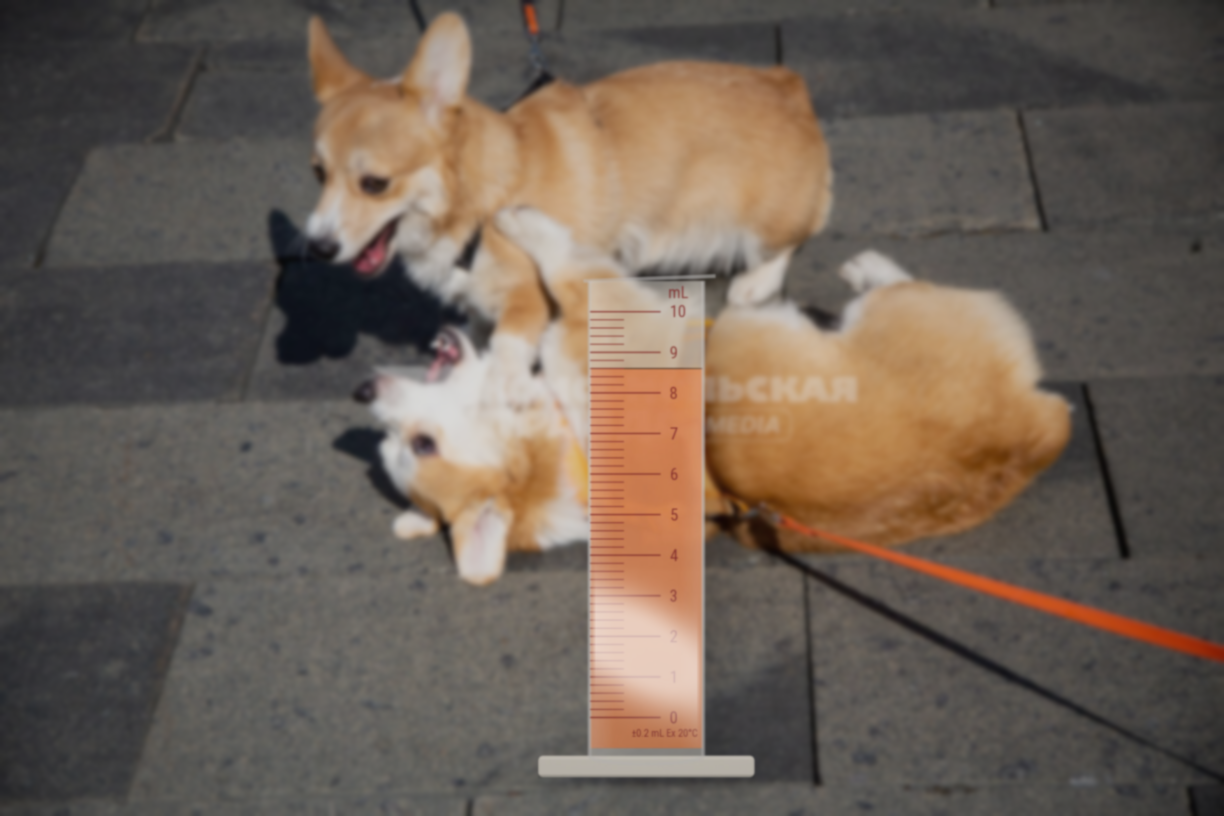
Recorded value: 8.6 mL
